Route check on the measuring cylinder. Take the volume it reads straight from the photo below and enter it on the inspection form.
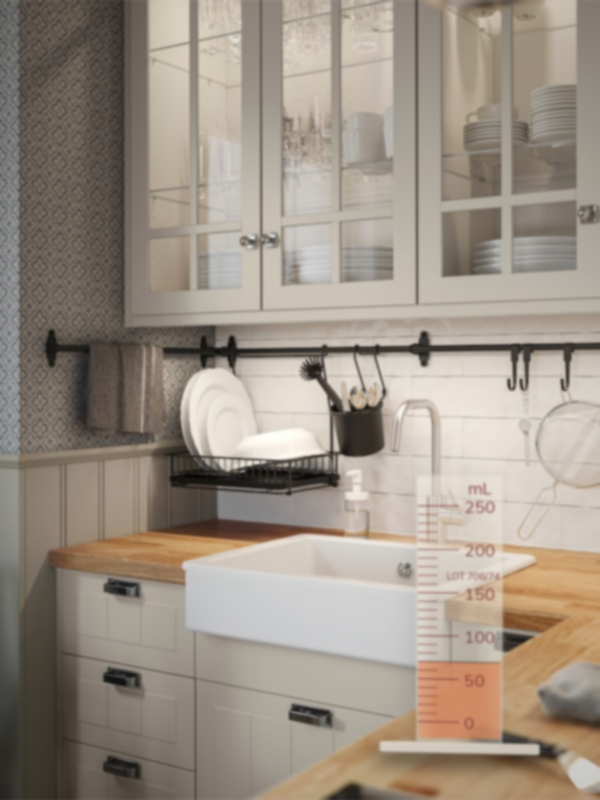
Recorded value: 70 mL
